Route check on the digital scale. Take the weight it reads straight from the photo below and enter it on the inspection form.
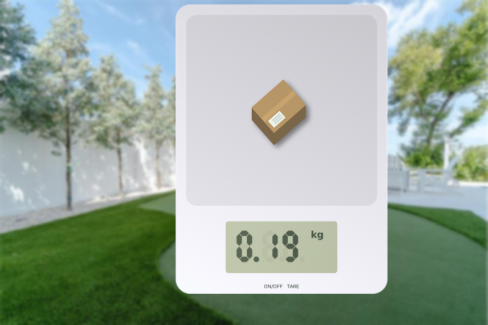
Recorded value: 0.19 kg
